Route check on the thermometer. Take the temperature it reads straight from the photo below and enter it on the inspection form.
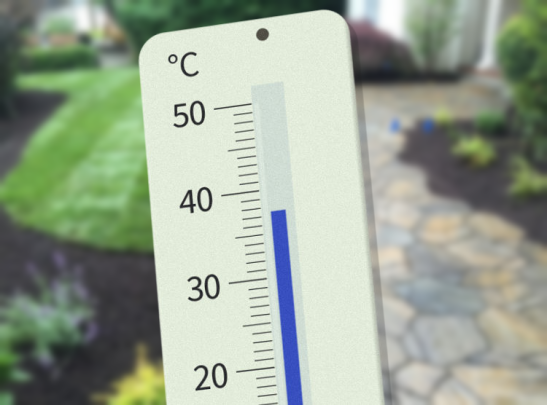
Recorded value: 37.5 °C
